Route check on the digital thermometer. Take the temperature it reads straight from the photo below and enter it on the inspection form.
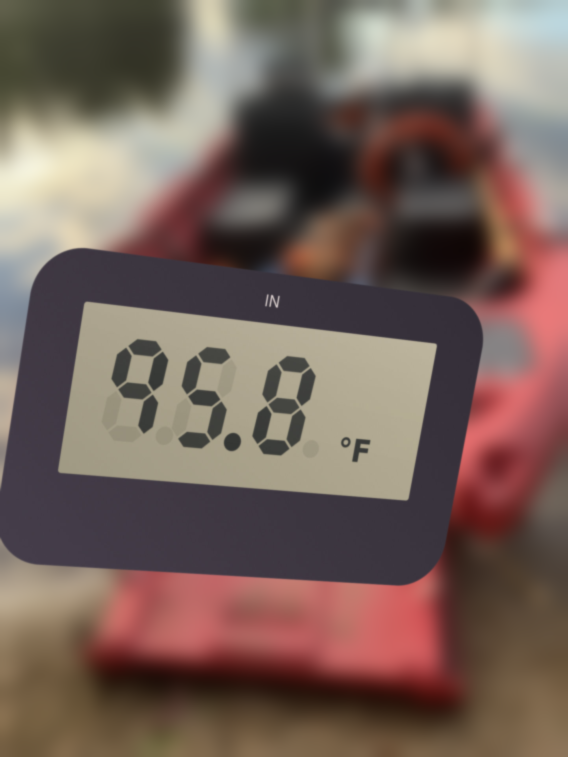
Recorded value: 95.8 °F
